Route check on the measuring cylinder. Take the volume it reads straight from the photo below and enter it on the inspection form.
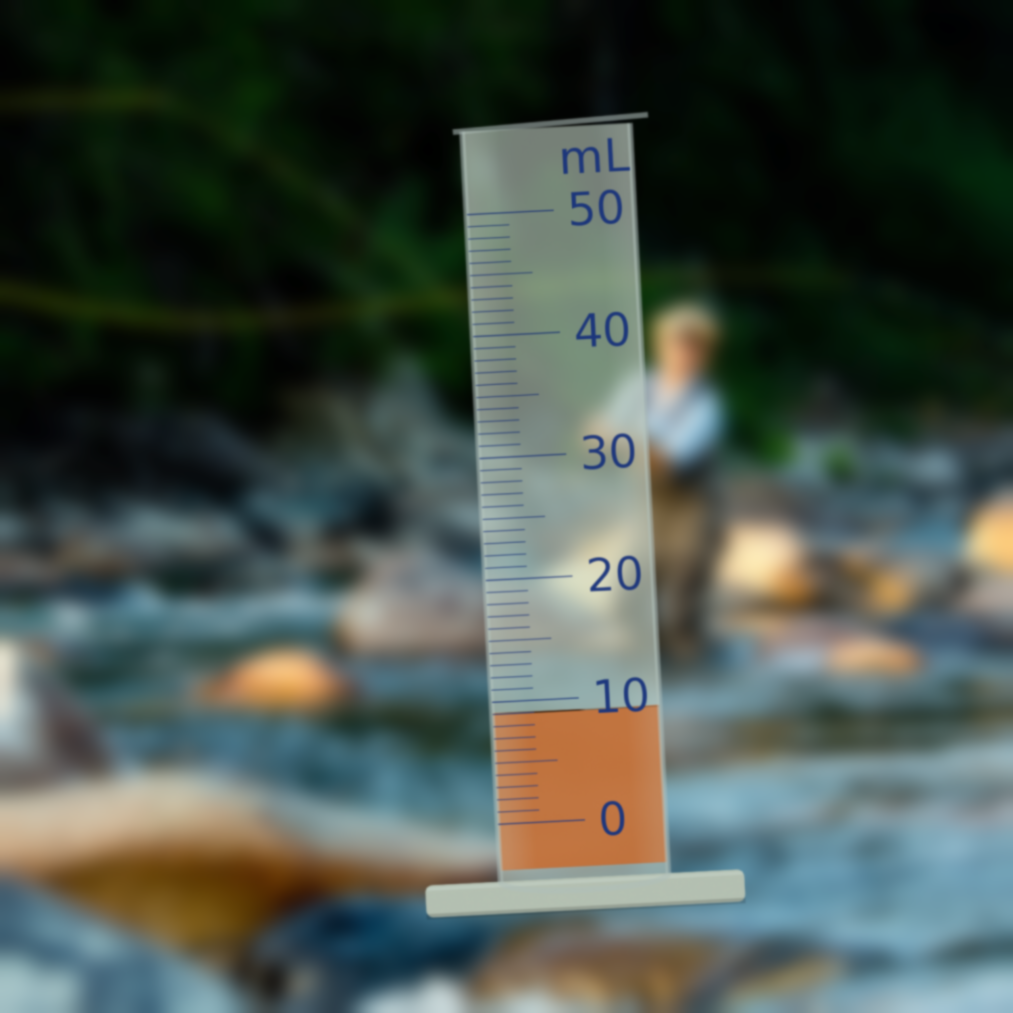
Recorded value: 9 mL
